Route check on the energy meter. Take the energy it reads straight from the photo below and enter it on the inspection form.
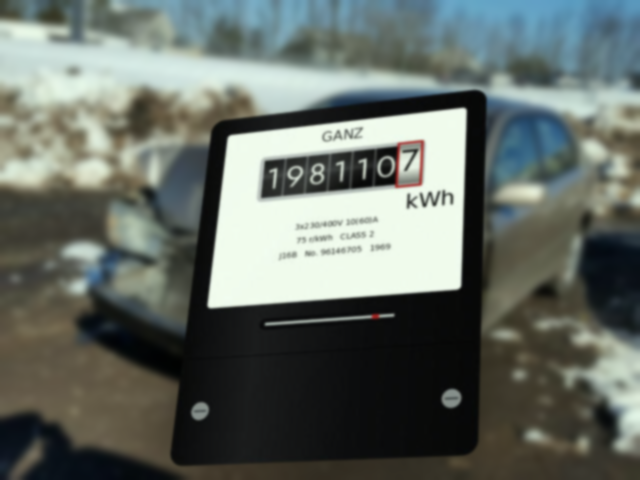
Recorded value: 198110.7 kWh
